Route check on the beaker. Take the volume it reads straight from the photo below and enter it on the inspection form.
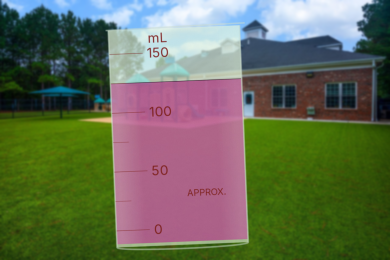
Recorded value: 125 mL
